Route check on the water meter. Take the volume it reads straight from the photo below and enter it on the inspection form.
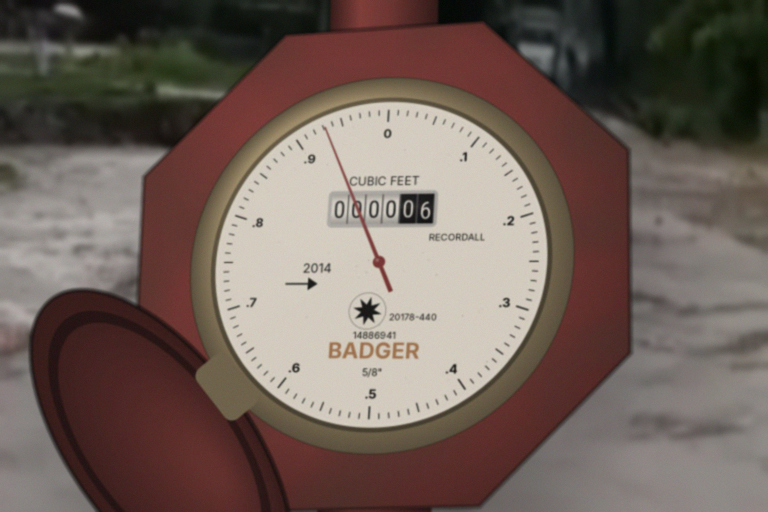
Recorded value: 5.93 ft³
